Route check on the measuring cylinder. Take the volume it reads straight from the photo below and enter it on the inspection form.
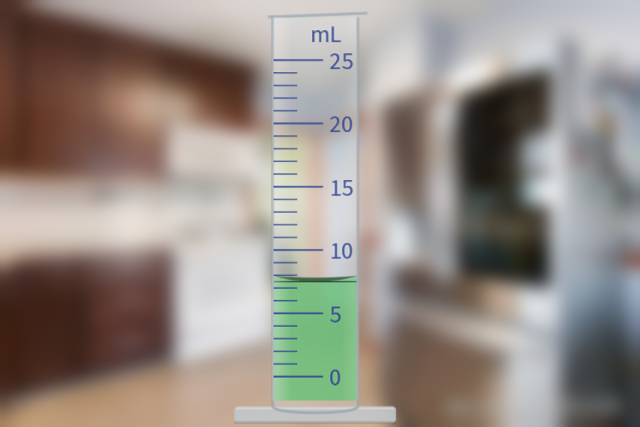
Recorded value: 7.5 mL
